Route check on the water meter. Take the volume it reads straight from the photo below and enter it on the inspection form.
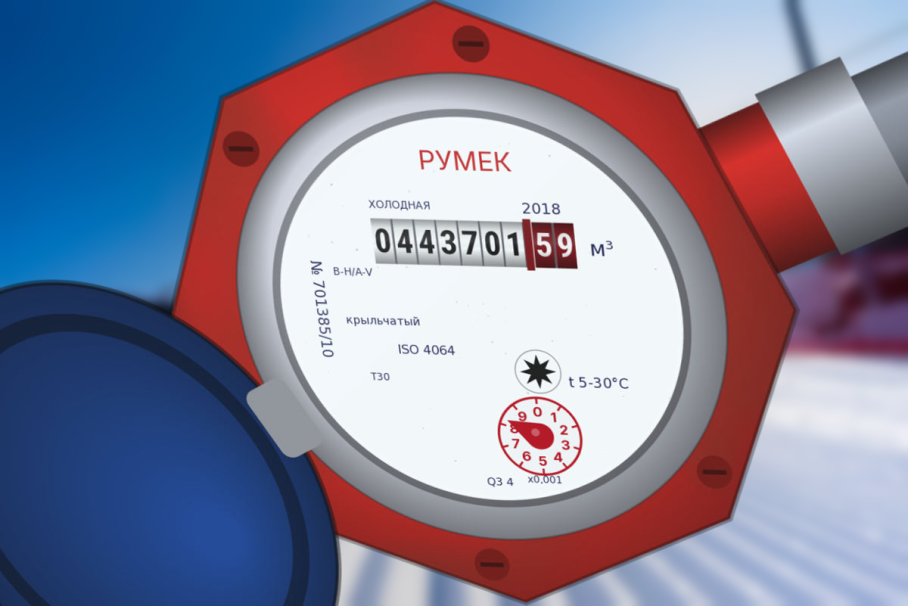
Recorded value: 443701.598 m³
